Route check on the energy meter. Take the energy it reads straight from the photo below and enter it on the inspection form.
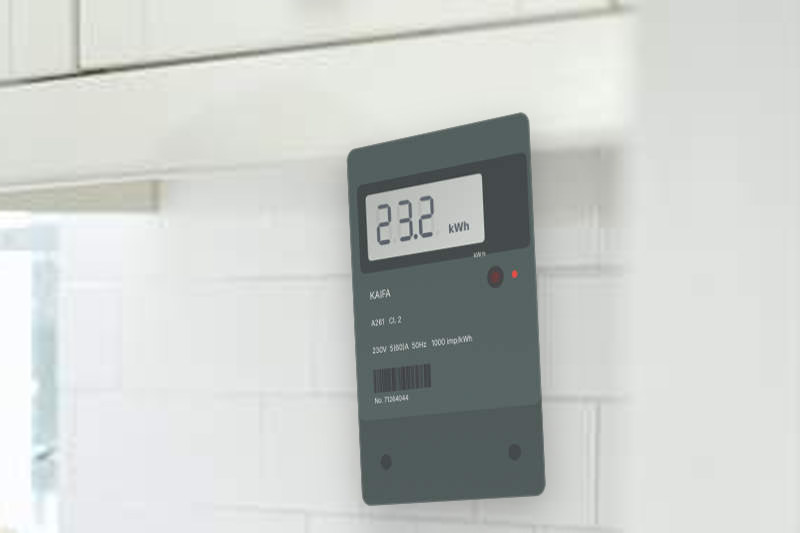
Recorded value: 23.2 kWh
